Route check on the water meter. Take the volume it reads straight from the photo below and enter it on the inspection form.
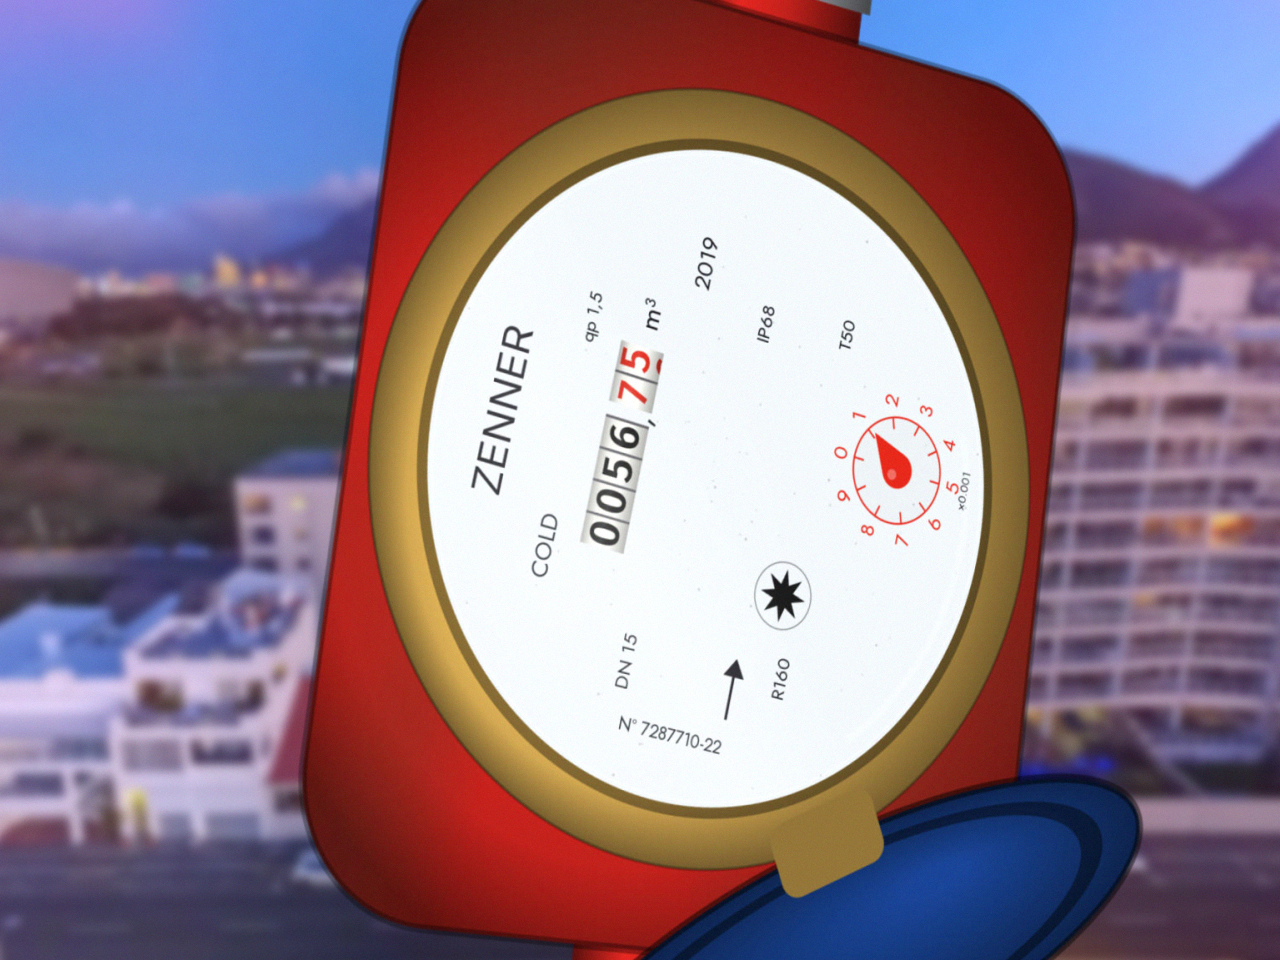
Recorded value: 56.751 m³
